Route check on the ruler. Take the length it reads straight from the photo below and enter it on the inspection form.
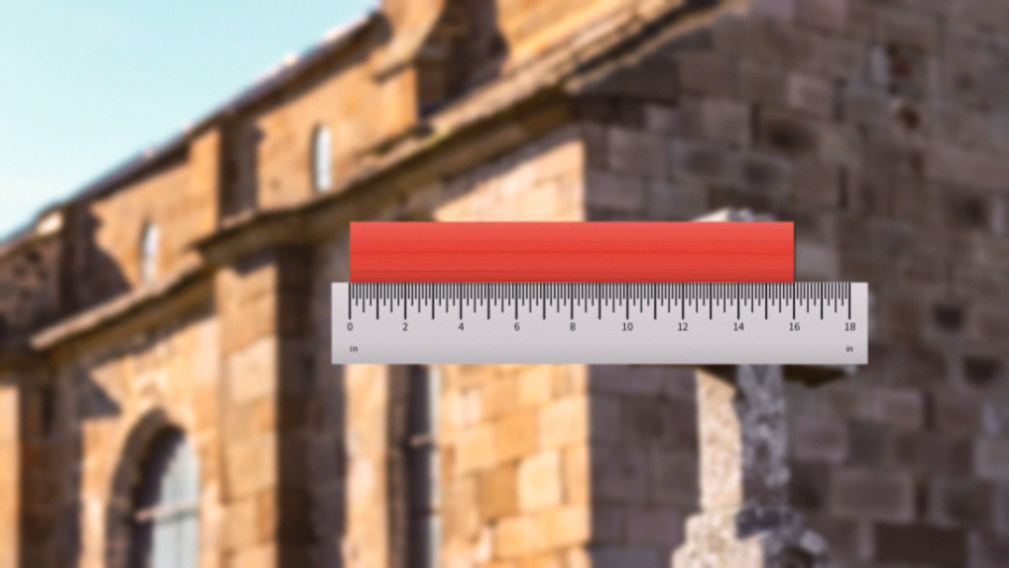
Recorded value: 16 in
